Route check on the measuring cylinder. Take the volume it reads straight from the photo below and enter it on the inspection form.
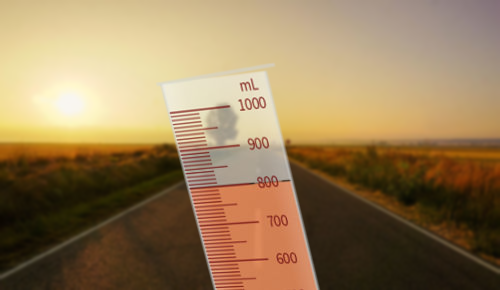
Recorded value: 800 mL
